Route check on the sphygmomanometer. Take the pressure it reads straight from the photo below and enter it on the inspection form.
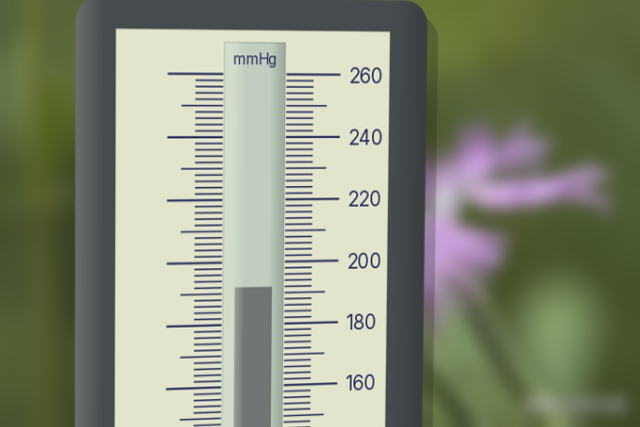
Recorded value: 192 mmHg
